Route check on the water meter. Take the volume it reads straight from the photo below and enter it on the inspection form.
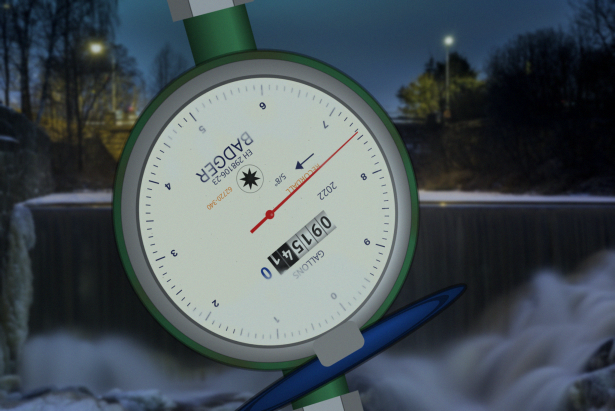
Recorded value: 915407.4 gal
